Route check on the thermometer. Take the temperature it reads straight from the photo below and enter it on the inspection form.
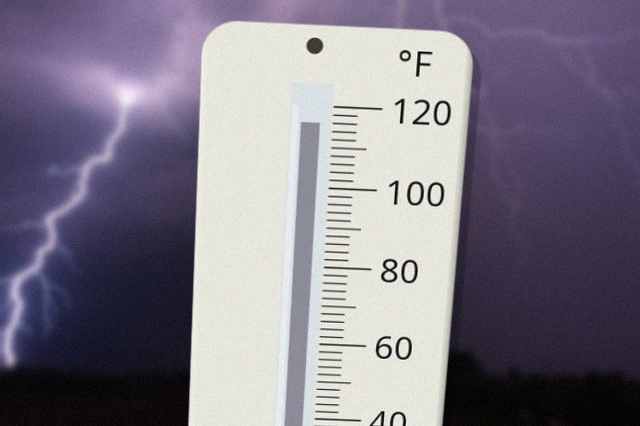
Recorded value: 116 °F
